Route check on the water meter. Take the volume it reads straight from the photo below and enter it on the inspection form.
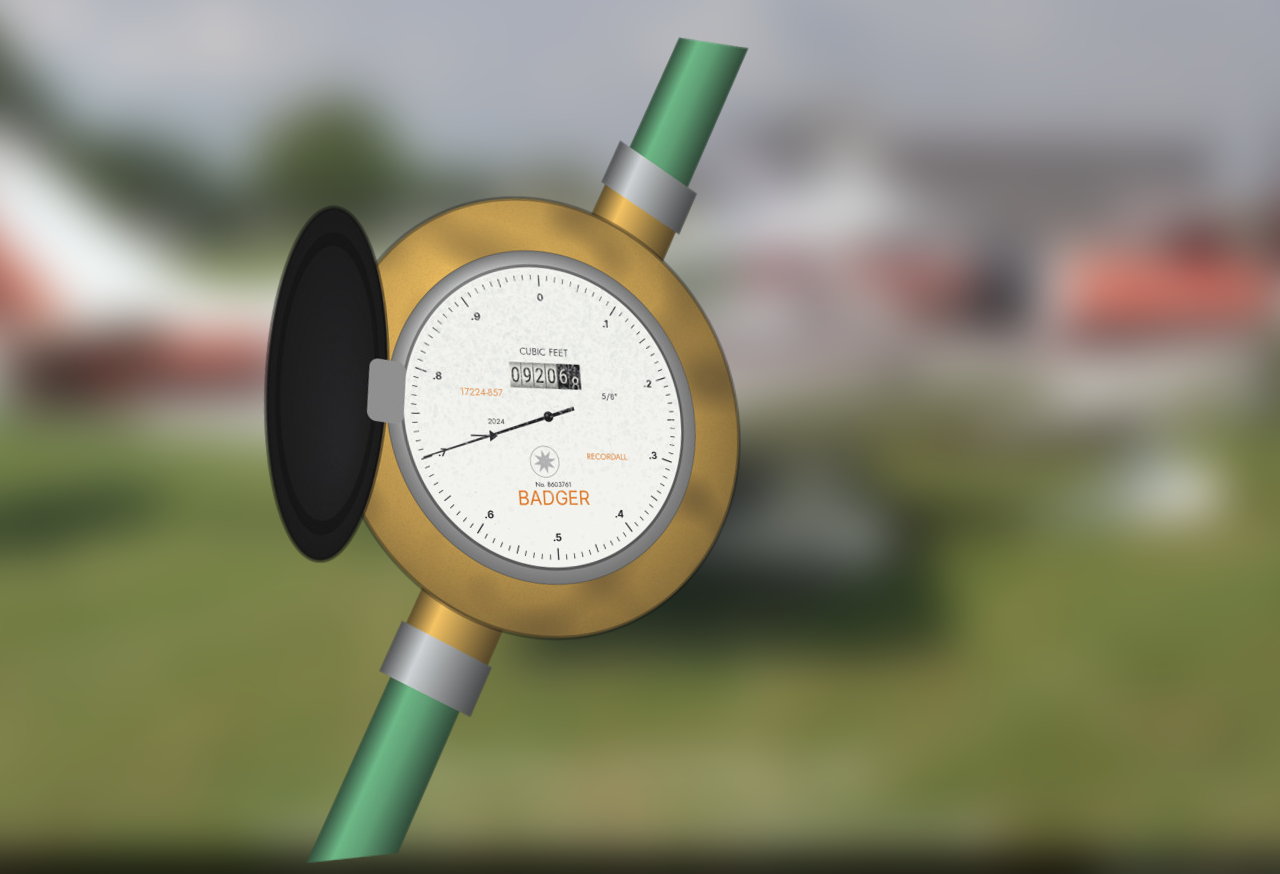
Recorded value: 92067.70 ft³
